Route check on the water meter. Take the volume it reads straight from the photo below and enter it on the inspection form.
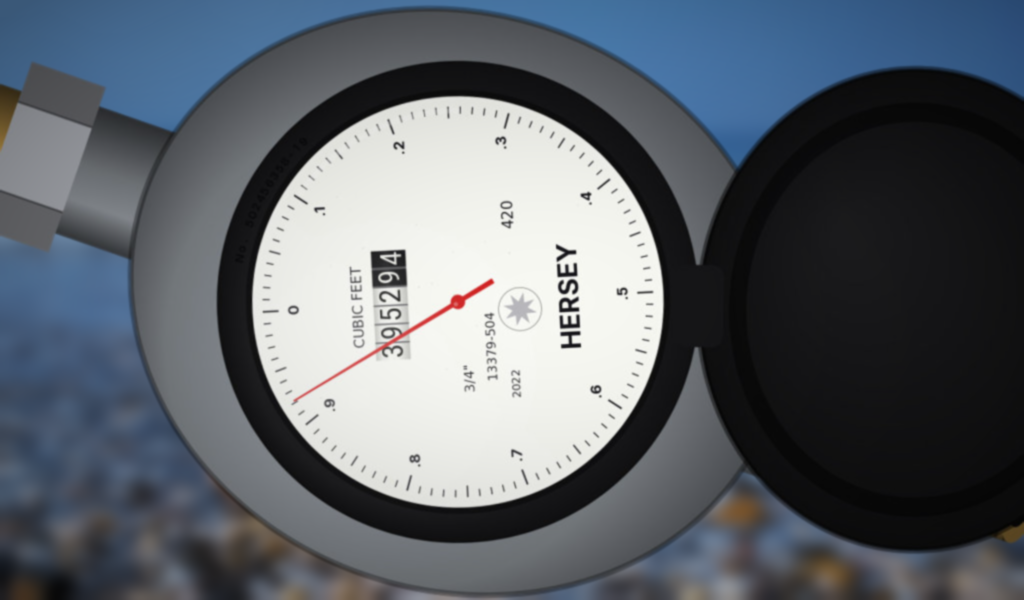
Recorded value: 395293.92 ft³
